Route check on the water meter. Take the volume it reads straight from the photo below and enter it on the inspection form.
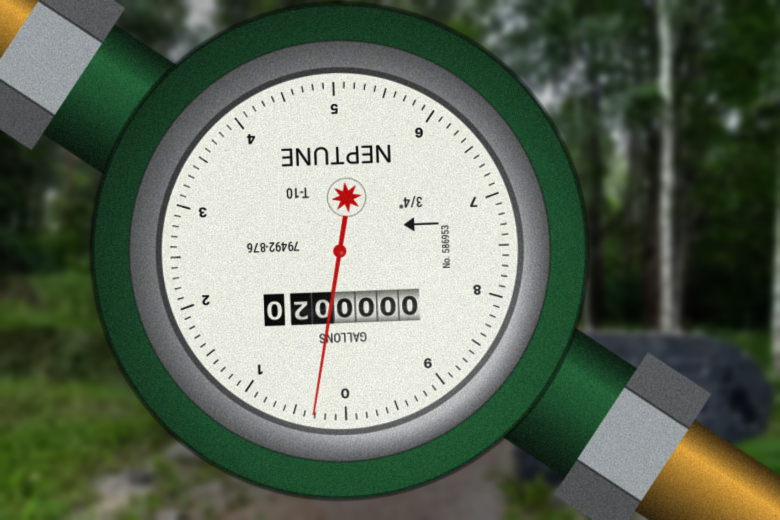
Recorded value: 20.3 gal
